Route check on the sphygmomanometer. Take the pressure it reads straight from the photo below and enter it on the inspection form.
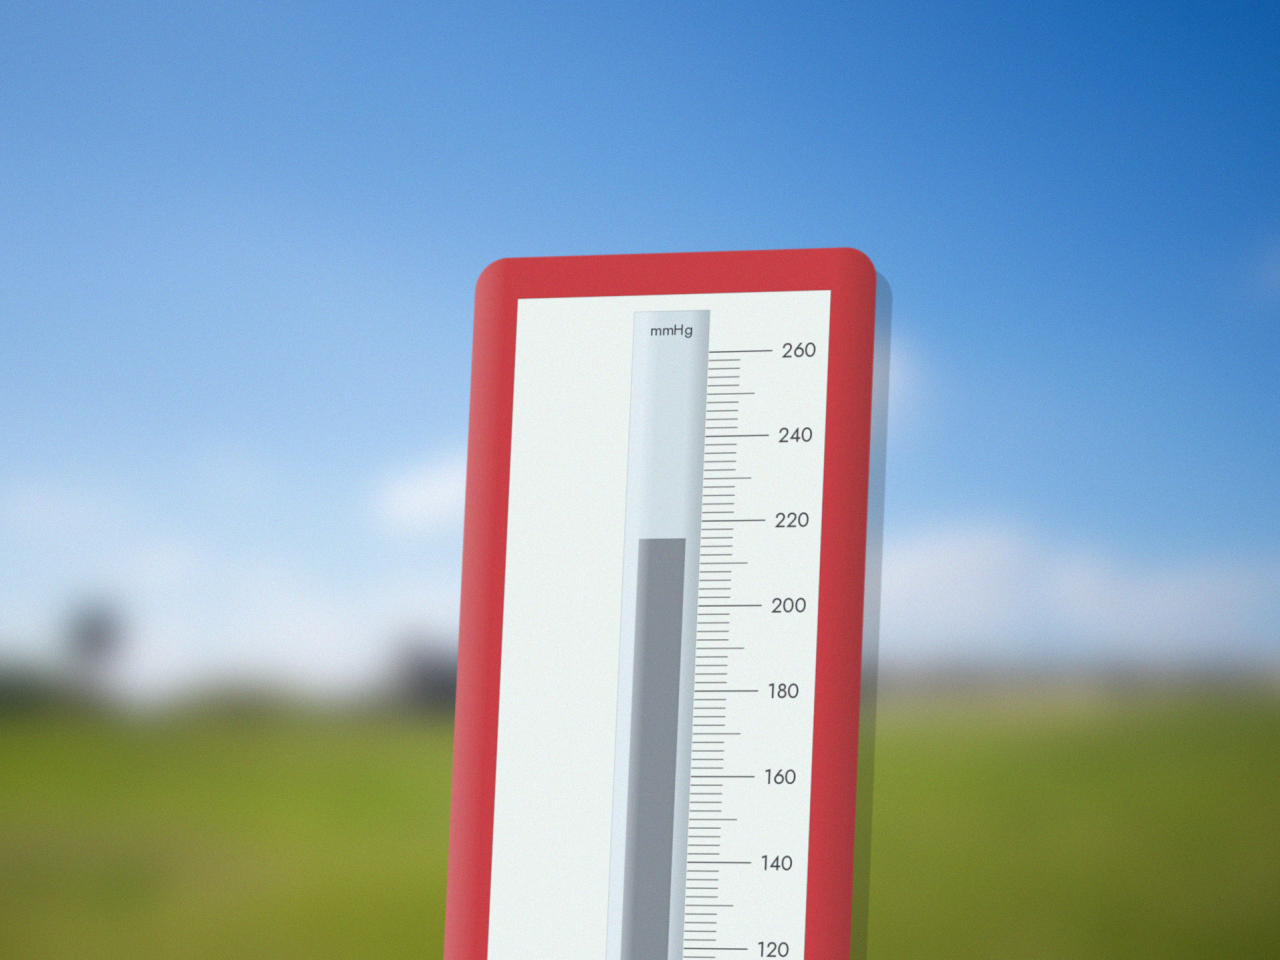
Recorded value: 216 mmHg
